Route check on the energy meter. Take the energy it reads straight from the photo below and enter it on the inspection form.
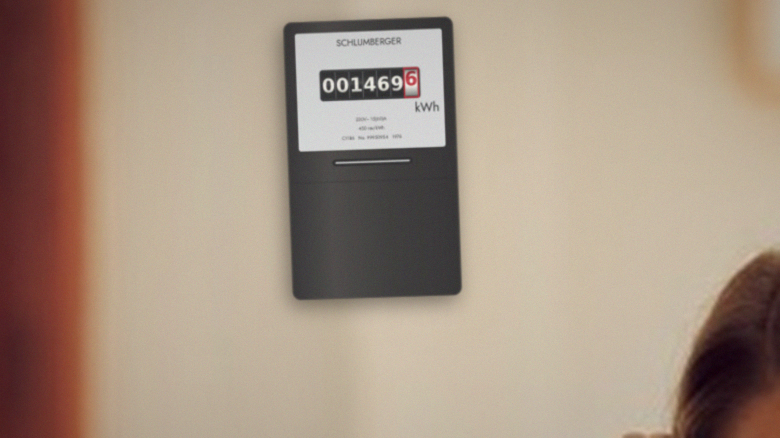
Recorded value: 1469.6 kWh
